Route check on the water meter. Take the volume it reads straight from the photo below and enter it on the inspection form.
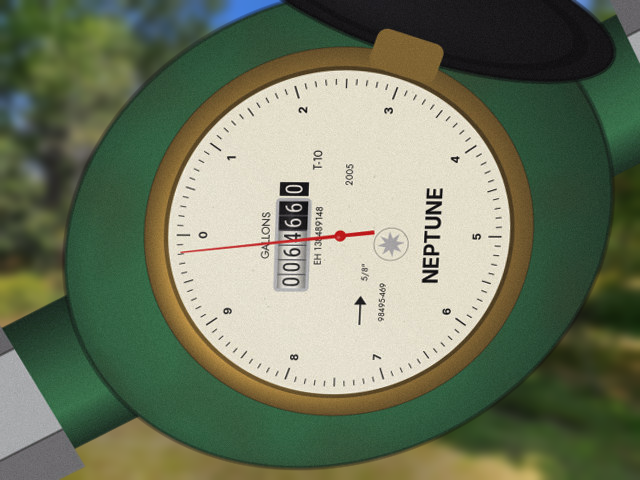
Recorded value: 64659.8 gal
